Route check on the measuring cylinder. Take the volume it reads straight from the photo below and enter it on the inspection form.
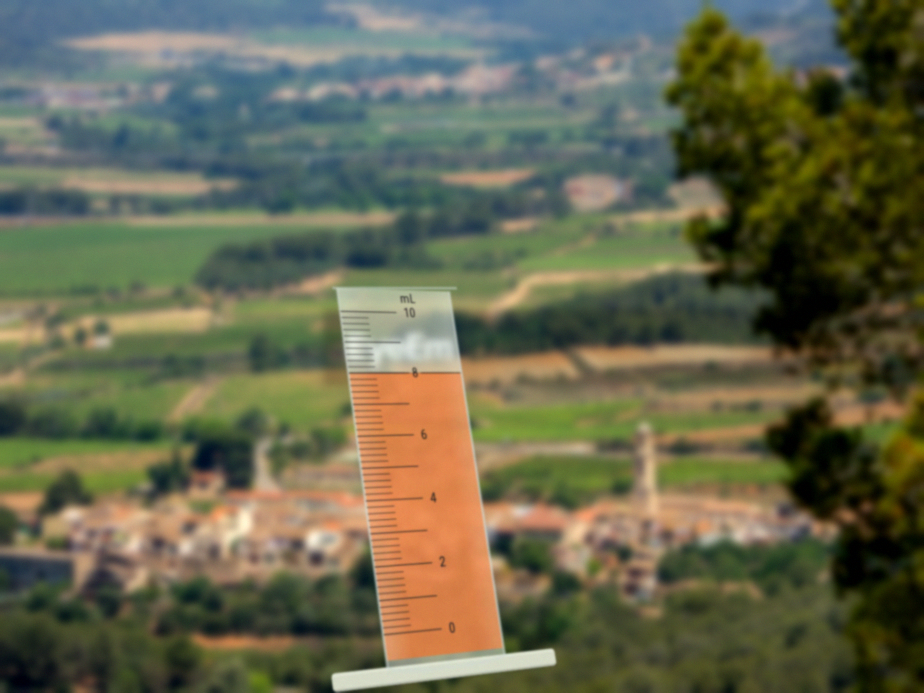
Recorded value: 8 mL
